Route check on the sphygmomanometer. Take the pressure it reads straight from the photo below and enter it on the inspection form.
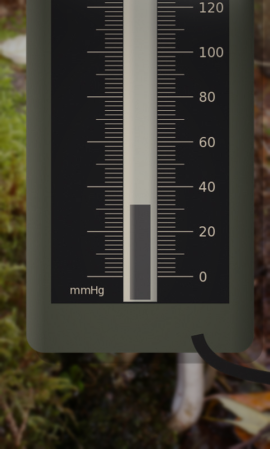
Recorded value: 32 mmHg
